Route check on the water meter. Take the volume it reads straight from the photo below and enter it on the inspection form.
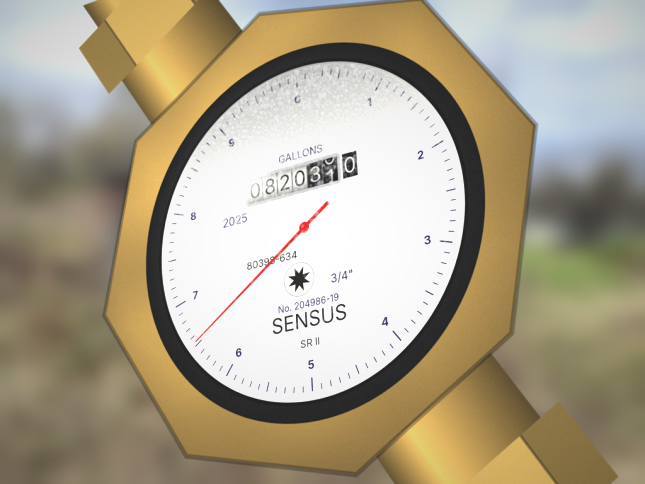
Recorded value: 820306.5 gal
